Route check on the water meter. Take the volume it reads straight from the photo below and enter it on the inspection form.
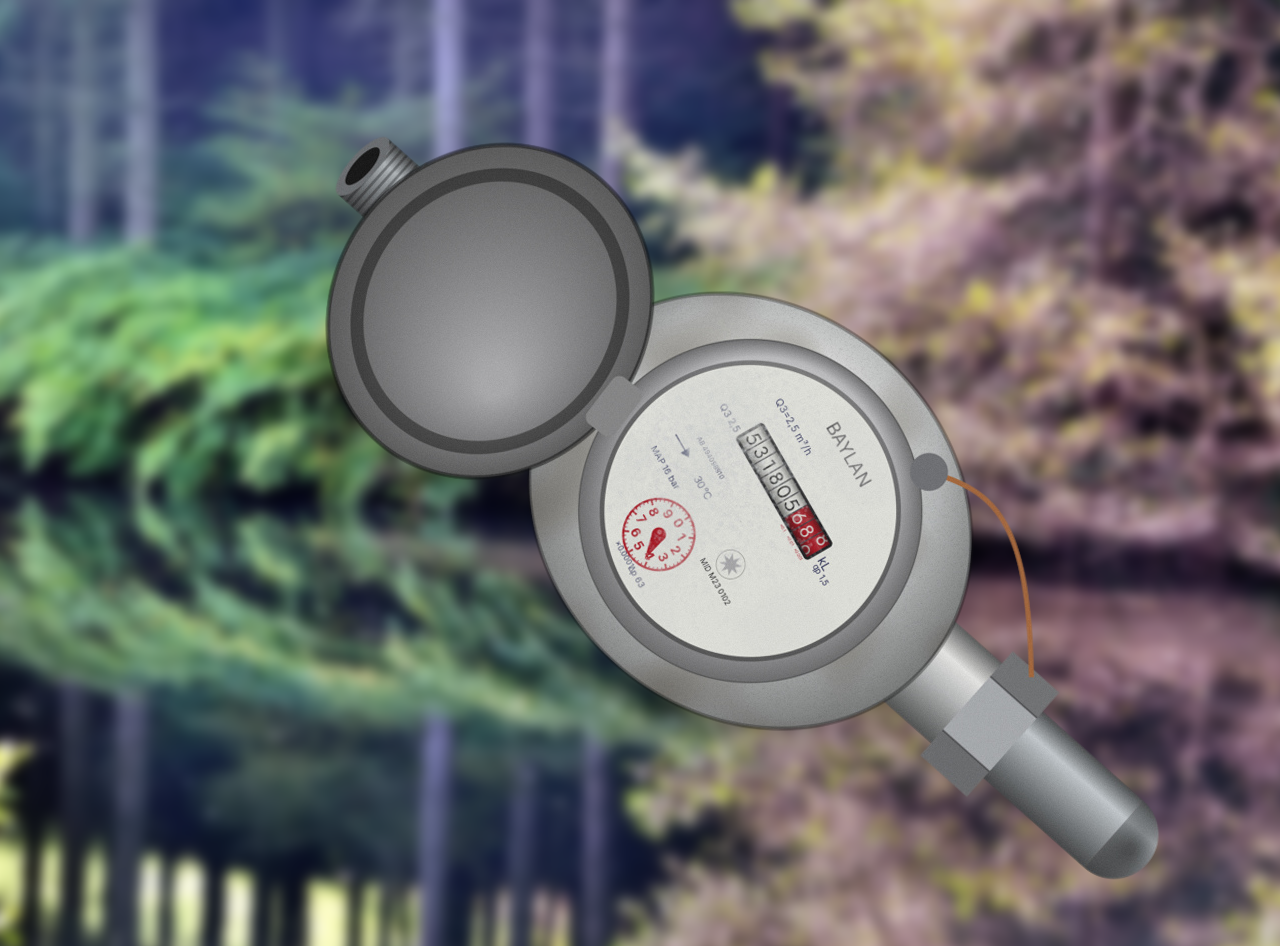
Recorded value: 531805.6884 kL
